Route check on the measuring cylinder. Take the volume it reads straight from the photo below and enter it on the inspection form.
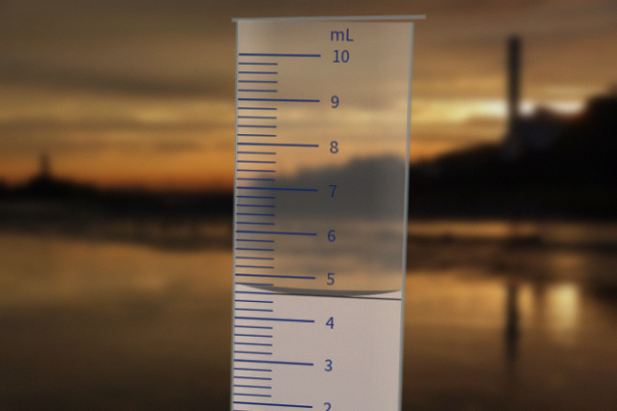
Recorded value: 4.6 mL
